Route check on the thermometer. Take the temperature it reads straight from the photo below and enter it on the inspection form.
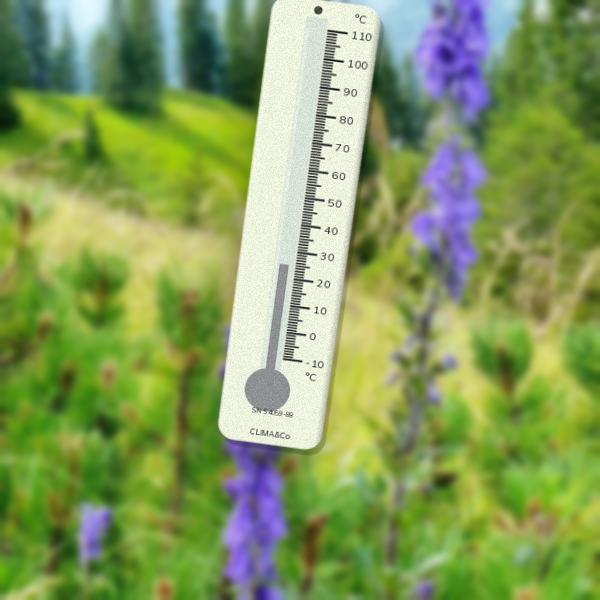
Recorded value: 25 °C
